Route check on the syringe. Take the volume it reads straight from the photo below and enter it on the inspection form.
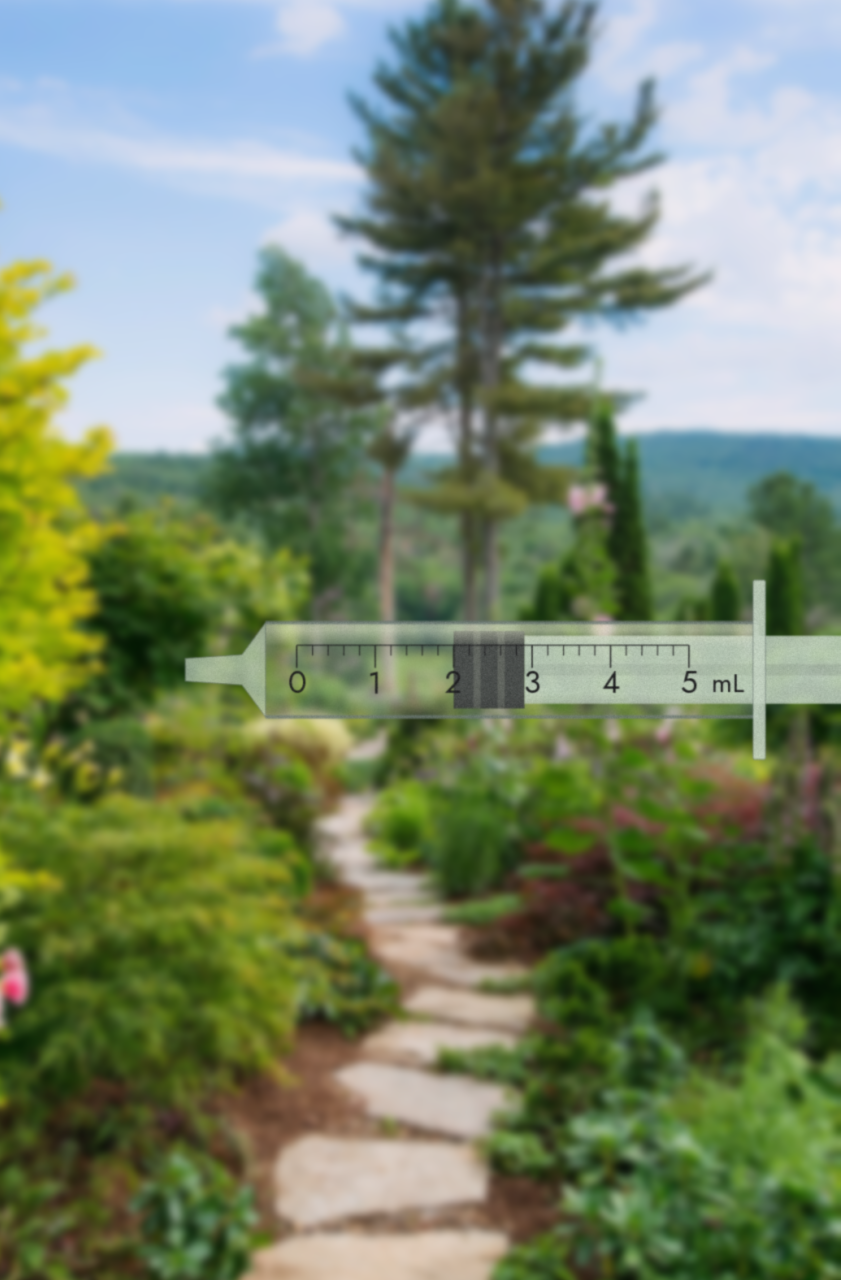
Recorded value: 2 mL
